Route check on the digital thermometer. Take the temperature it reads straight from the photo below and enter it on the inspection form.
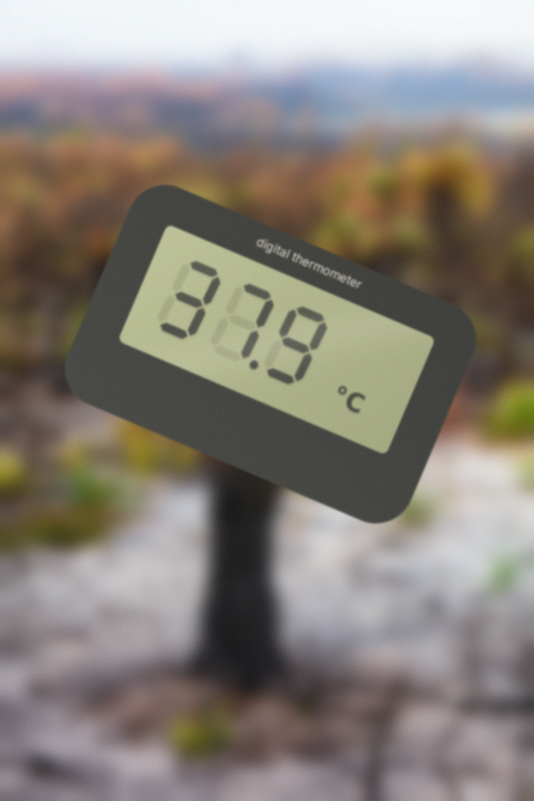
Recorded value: 37.9 °C
